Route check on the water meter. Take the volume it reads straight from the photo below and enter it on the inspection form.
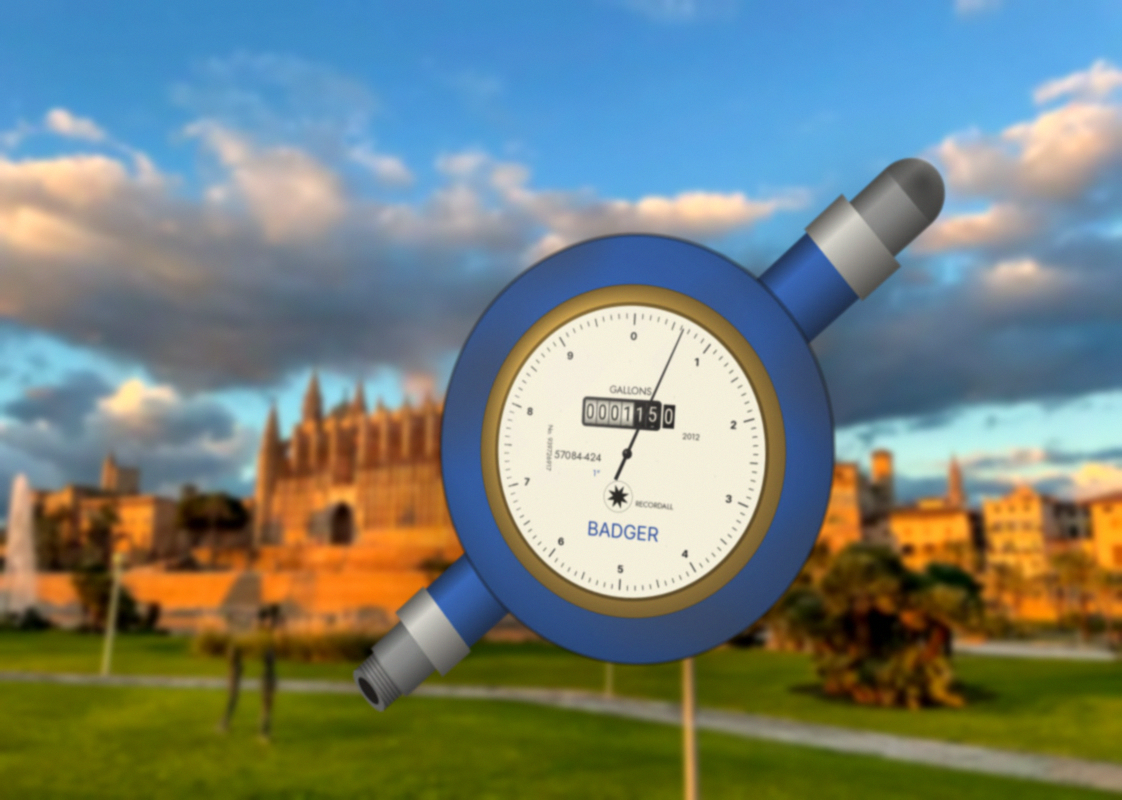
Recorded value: 1150.6 gal
